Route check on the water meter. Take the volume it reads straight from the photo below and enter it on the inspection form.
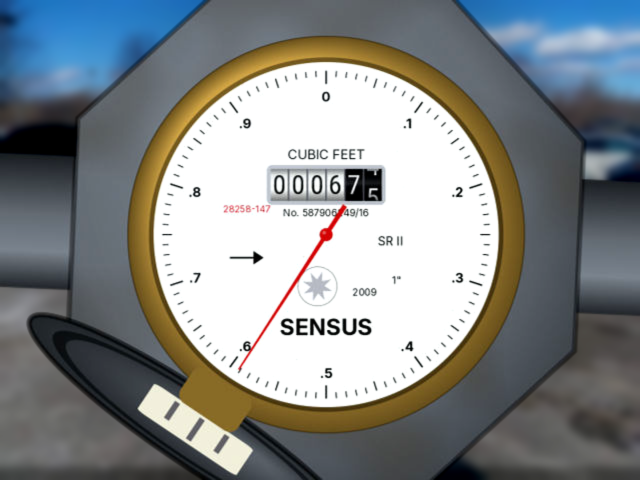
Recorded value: 674.59 ft³
